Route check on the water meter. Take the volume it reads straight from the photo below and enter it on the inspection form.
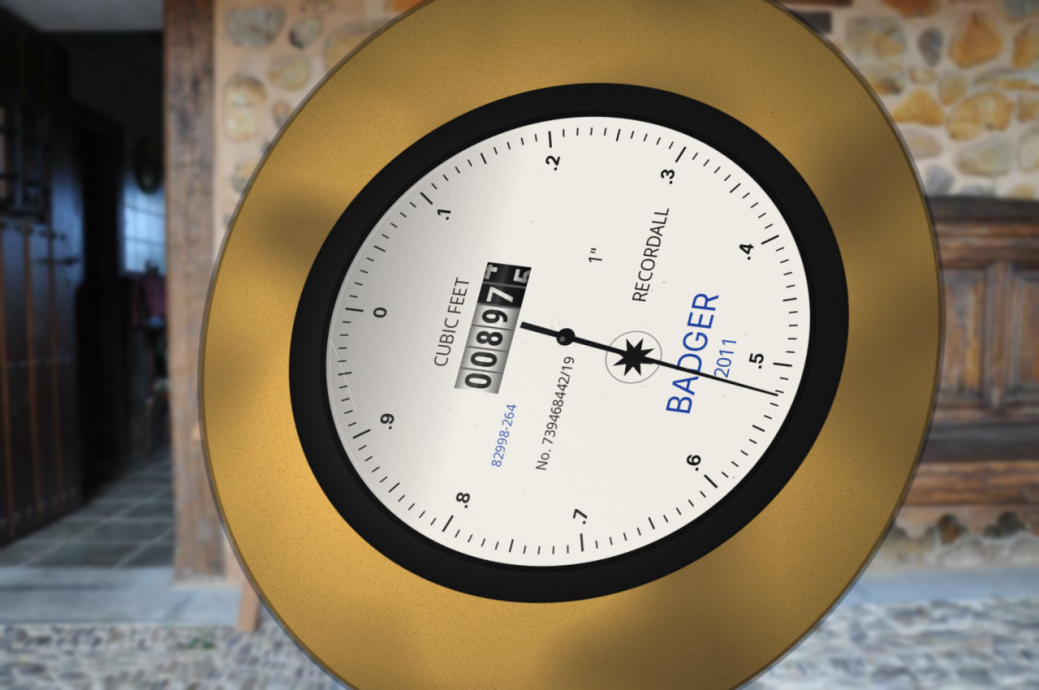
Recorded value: 8974.52 ft³
